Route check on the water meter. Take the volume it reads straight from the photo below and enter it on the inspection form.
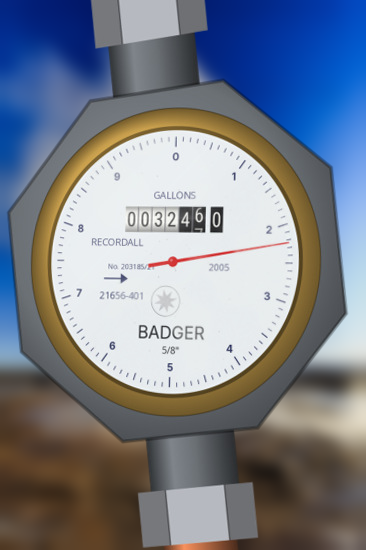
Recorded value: 32462.2 gal
